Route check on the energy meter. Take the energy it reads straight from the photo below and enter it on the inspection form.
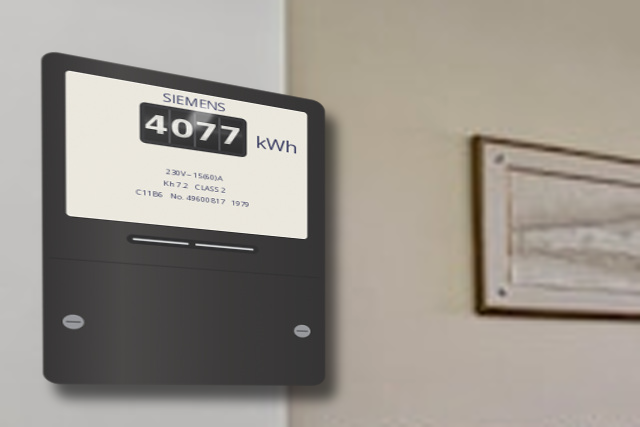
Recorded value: 4077 kWh
